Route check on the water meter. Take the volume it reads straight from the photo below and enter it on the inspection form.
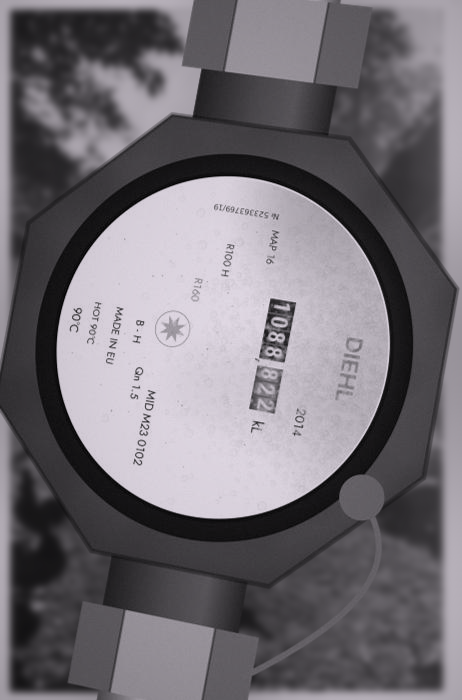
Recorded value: 1088.822 kL
